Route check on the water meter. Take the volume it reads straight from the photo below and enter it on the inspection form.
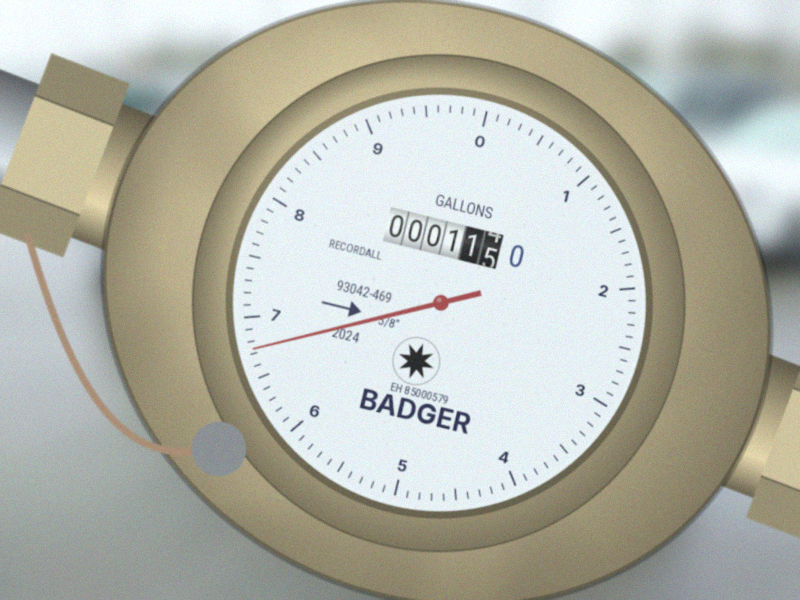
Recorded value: 1146.7 gal
